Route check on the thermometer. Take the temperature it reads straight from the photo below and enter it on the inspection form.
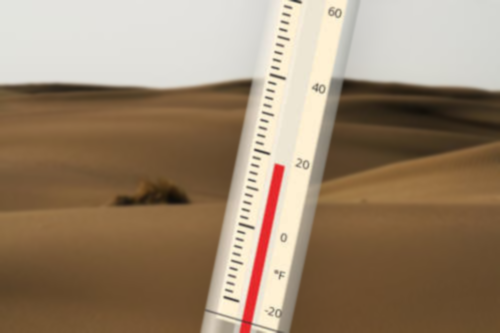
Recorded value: 18 °F
